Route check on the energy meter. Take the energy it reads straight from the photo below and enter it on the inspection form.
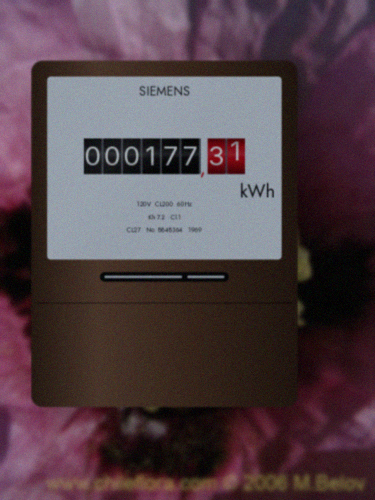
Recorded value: 177.31 kWh
